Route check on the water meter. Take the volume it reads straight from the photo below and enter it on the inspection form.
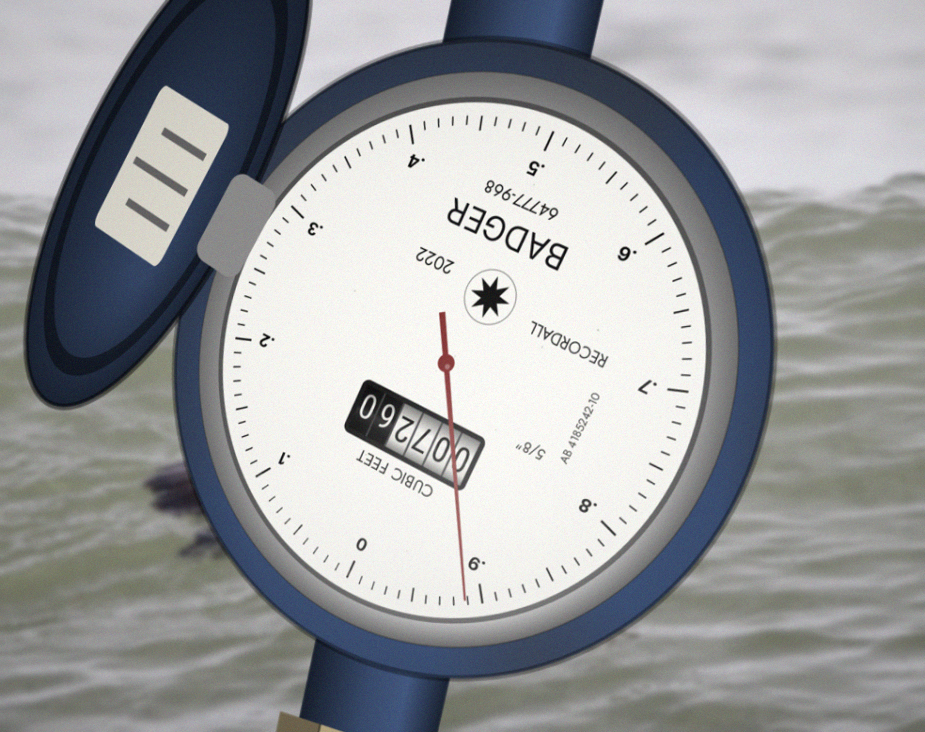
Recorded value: 7259.91 ft³
